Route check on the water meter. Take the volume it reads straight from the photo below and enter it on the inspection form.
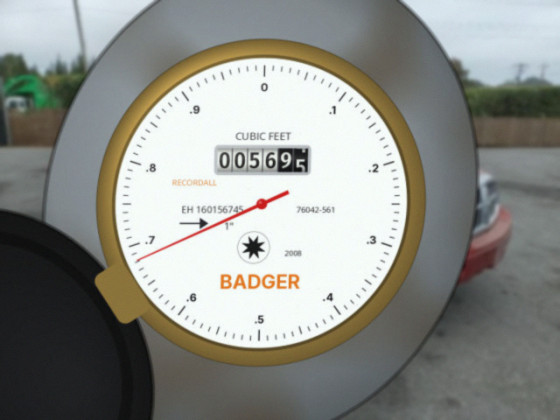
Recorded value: 5694.68 ft³
